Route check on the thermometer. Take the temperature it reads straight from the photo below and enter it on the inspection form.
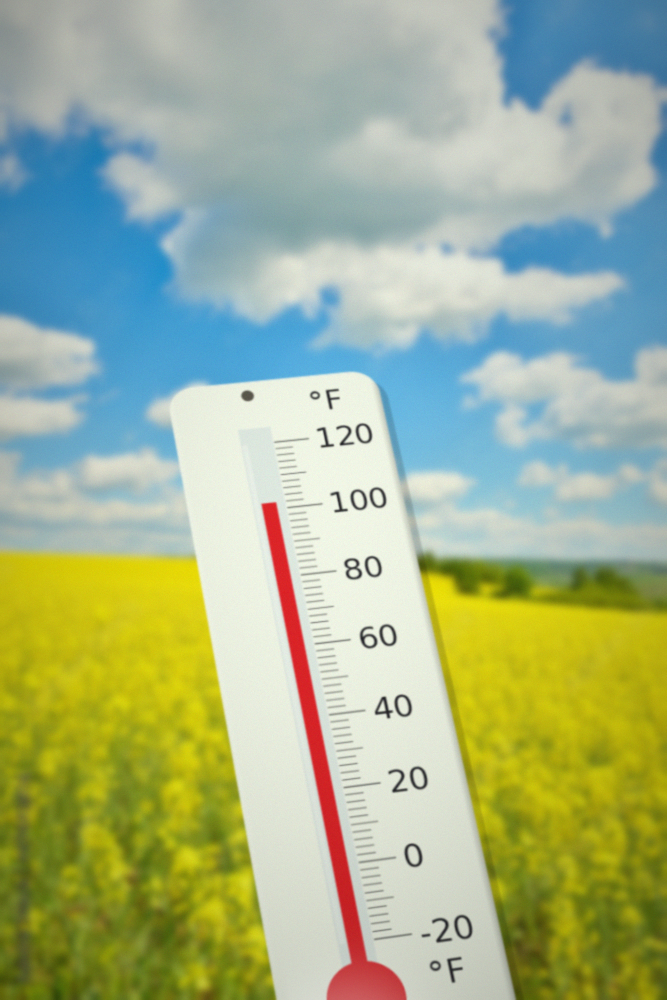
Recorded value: 102 °F
